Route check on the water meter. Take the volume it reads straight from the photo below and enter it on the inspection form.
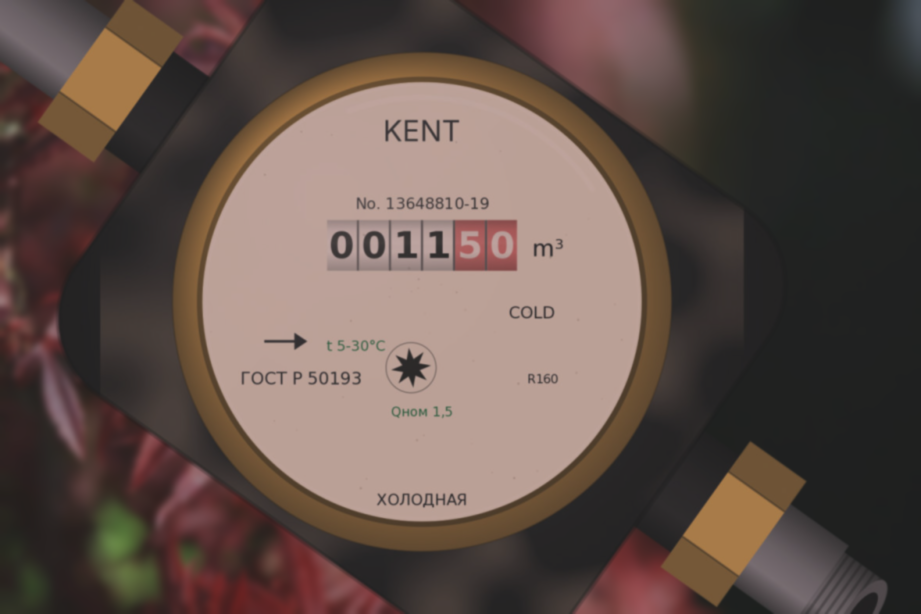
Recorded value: 11.50 m³
